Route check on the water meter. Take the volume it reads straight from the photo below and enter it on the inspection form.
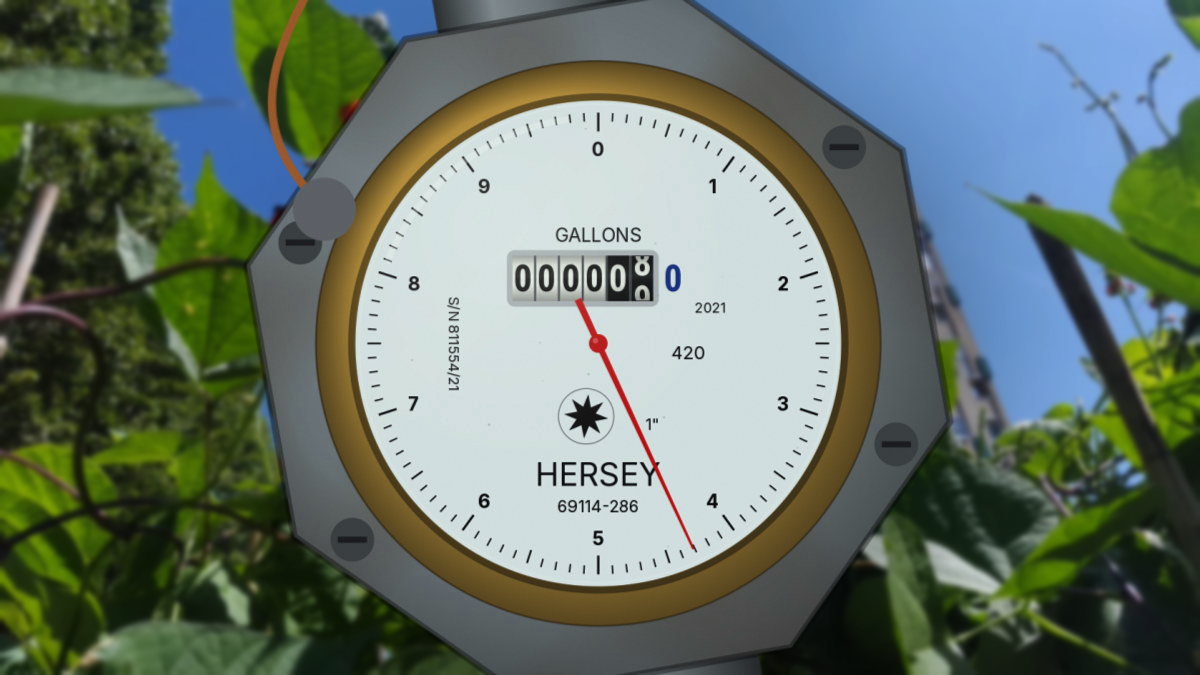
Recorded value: 84.3 gal
